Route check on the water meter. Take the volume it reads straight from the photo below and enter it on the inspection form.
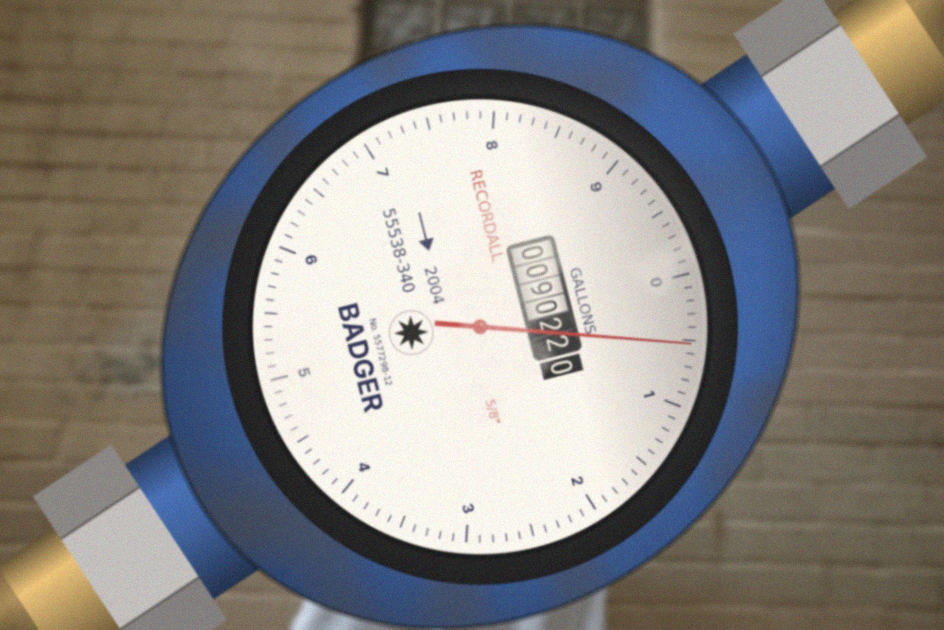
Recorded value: 90220.5 gal
